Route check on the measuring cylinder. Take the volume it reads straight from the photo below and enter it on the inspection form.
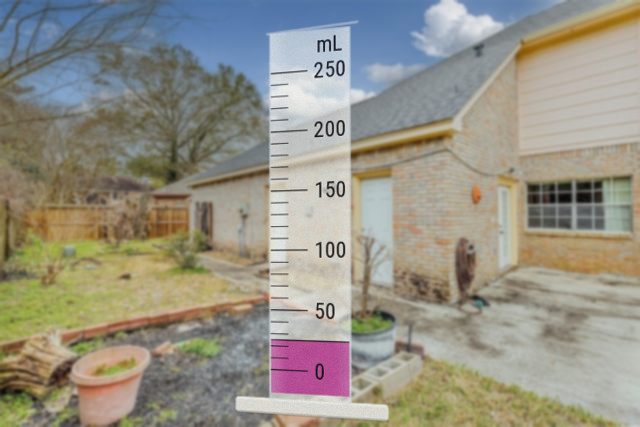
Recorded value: 25 mL
